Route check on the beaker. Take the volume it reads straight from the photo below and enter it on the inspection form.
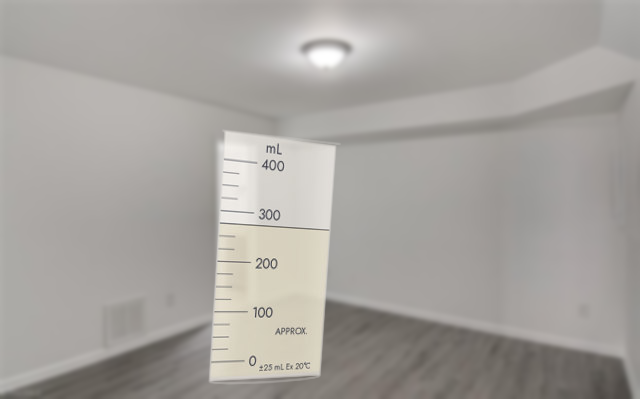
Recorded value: 275 mL
